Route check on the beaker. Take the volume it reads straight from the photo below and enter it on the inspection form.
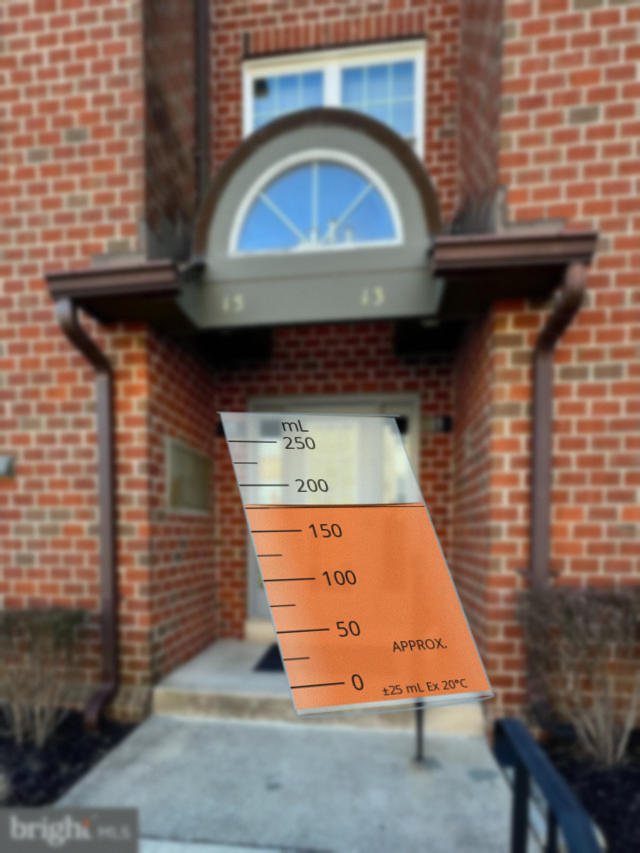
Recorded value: 175 mL
